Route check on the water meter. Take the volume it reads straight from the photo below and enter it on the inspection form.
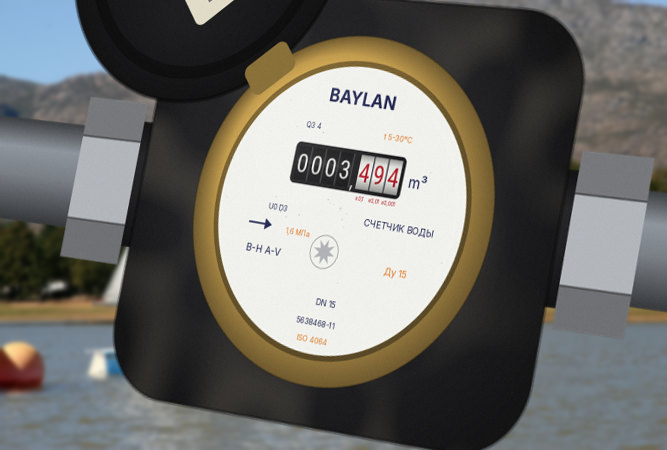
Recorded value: 3.494 m³
